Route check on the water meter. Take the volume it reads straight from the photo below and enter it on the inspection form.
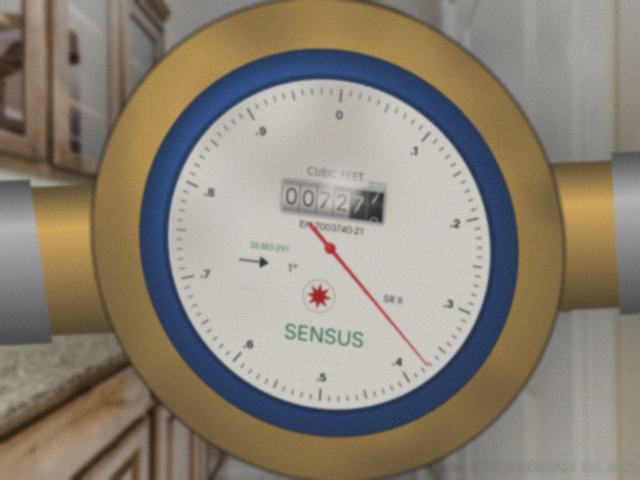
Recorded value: 7277.37 ft³
